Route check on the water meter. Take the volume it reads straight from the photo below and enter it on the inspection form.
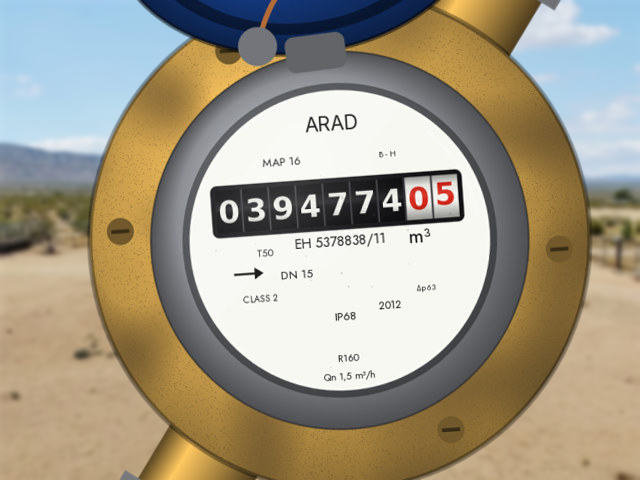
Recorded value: 394774.05 m³
